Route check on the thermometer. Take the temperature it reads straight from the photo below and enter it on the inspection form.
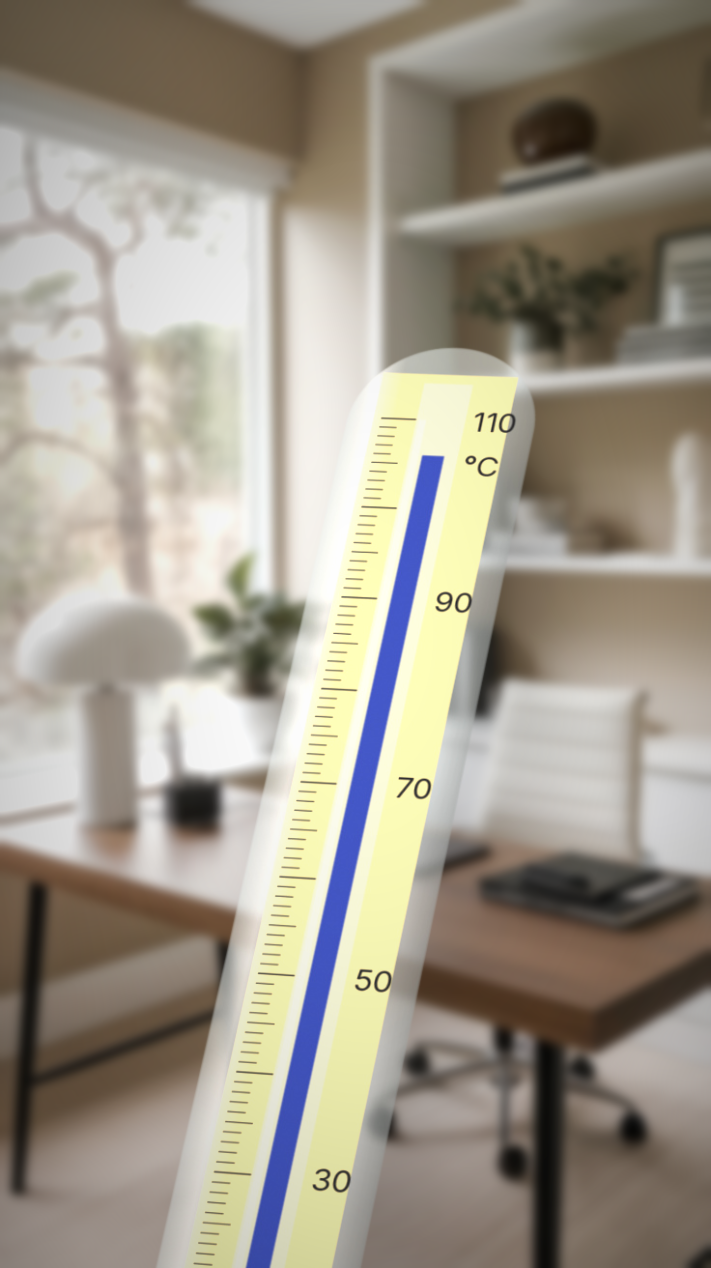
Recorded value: 106 °C
